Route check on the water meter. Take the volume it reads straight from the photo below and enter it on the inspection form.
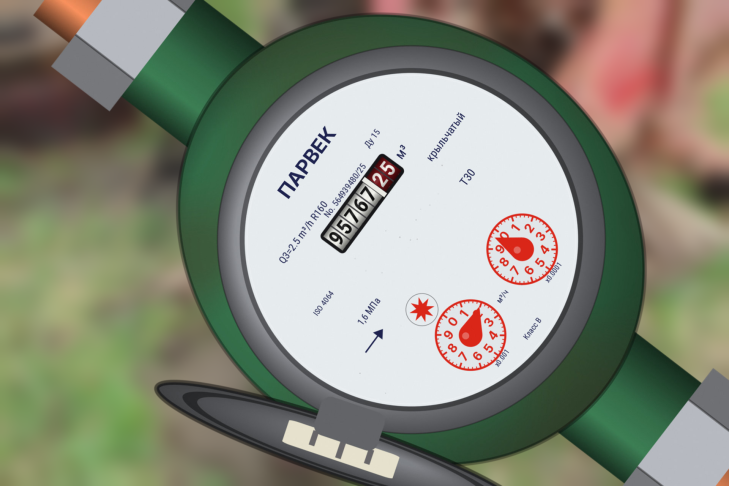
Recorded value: 95767.2519 m³
